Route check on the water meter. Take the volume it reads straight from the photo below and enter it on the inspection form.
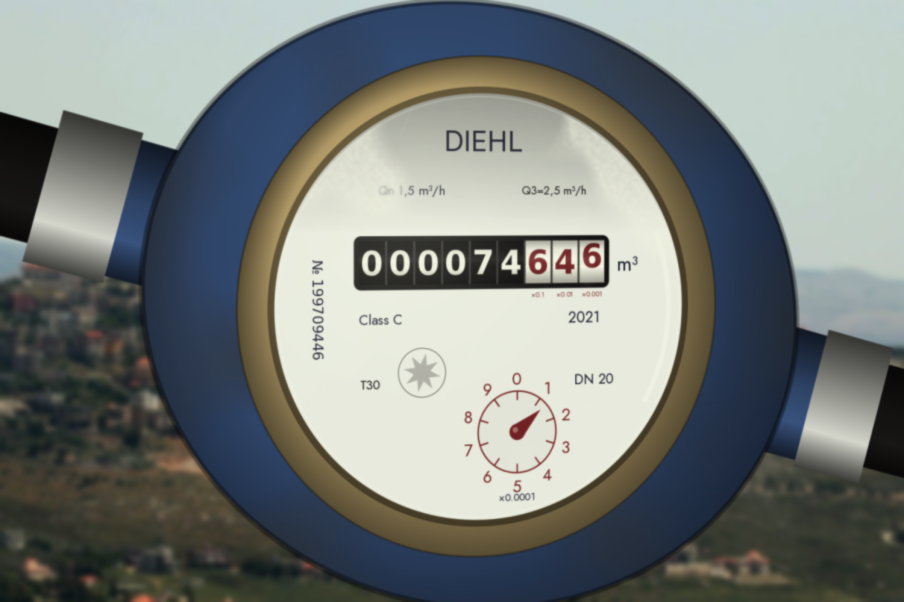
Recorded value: 74.6461 m³
